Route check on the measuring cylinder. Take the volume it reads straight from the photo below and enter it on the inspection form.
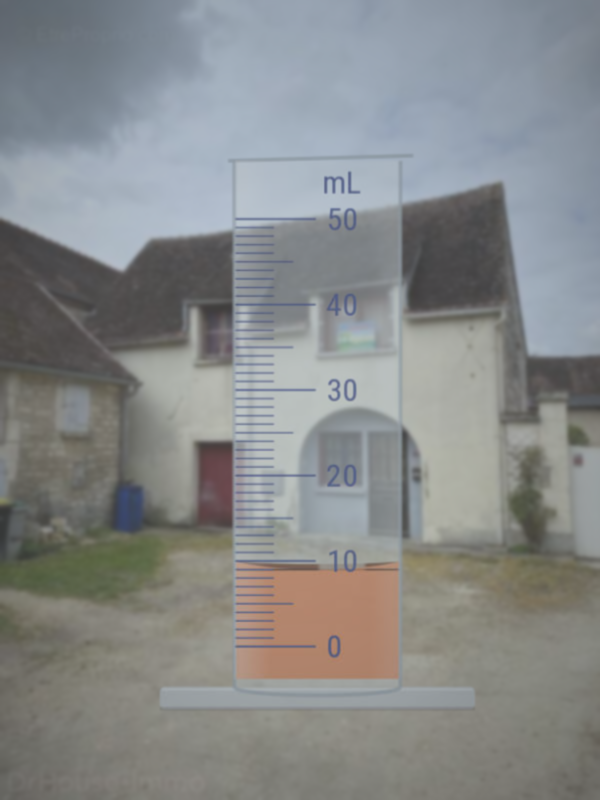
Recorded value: 9 mL
